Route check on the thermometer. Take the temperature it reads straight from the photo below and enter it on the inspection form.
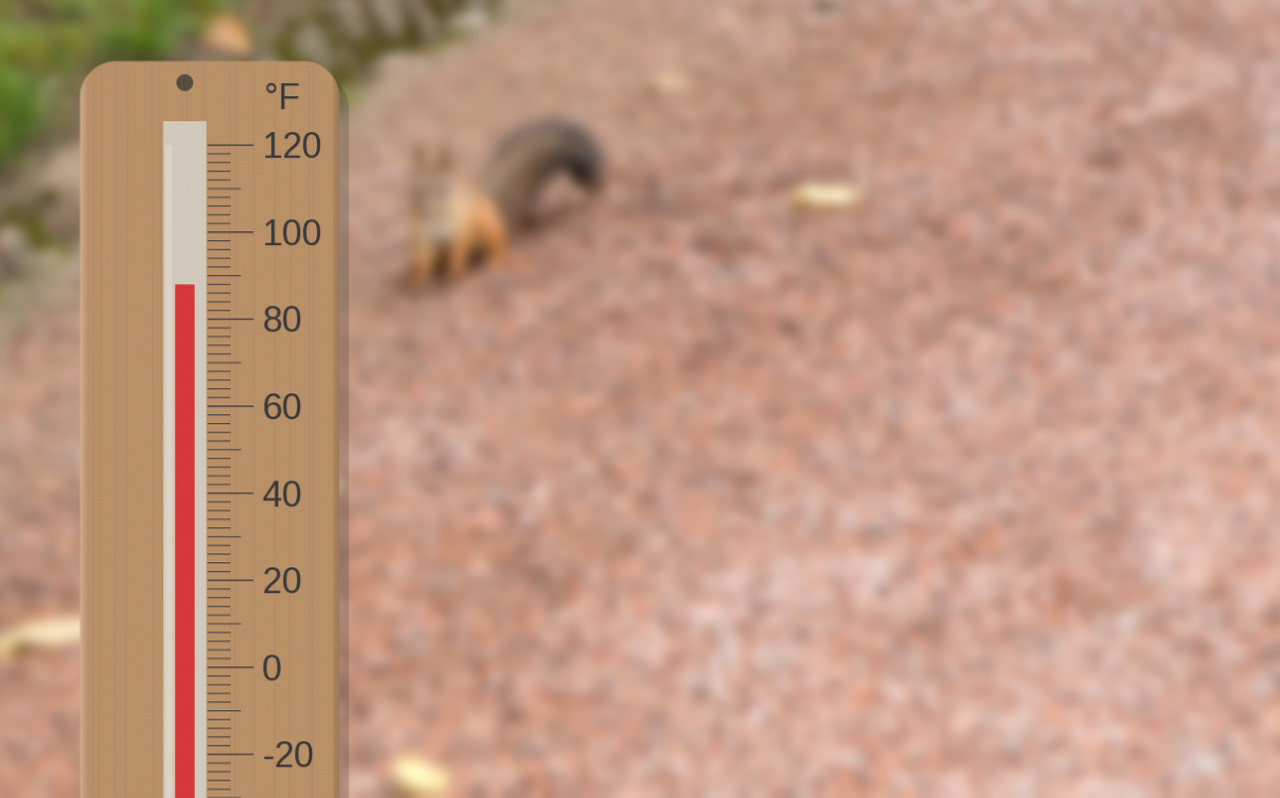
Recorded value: 88 °F
